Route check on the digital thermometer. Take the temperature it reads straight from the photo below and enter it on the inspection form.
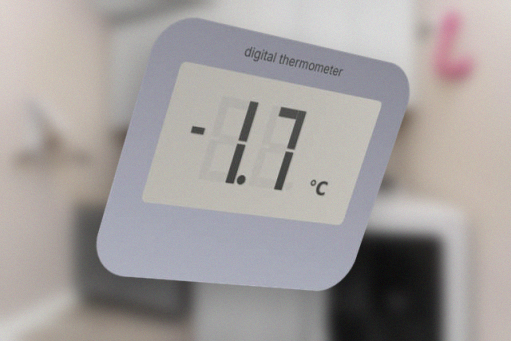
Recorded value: -1.7 °C
